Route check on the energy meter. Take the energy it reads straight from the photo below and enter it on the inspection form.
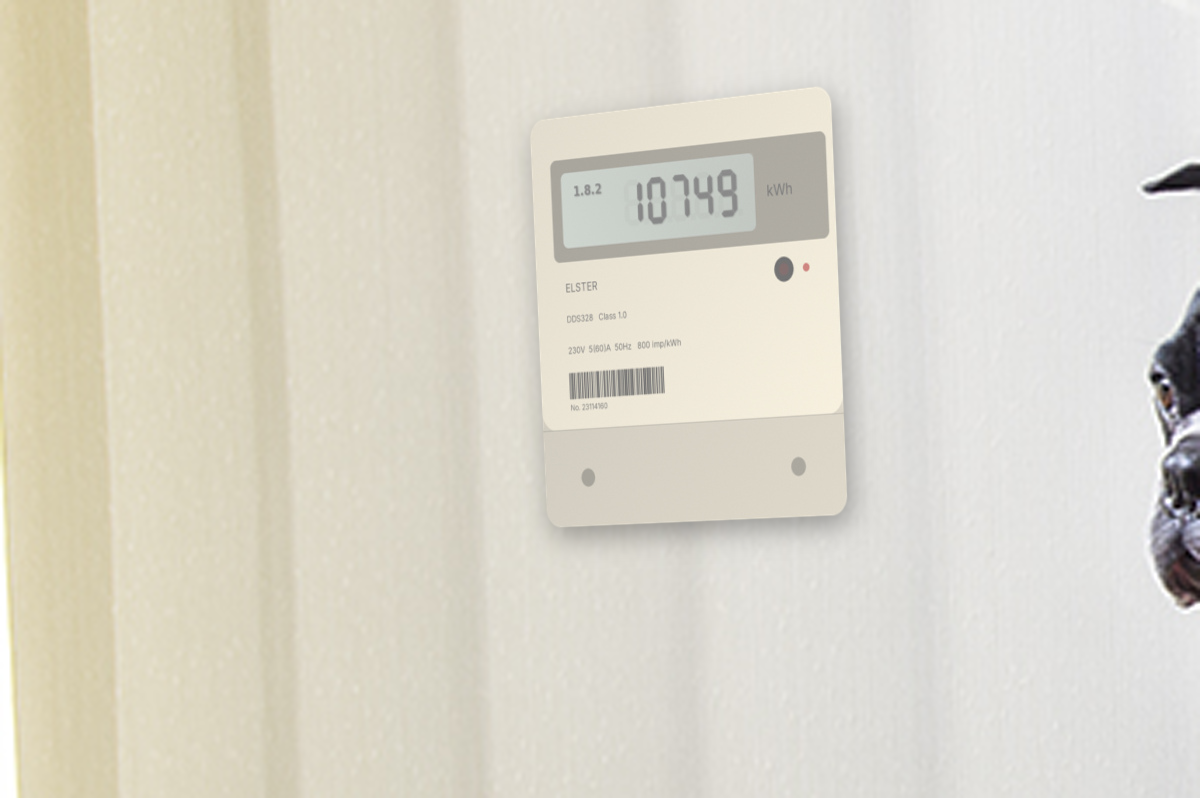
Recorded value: 10749 kWh
